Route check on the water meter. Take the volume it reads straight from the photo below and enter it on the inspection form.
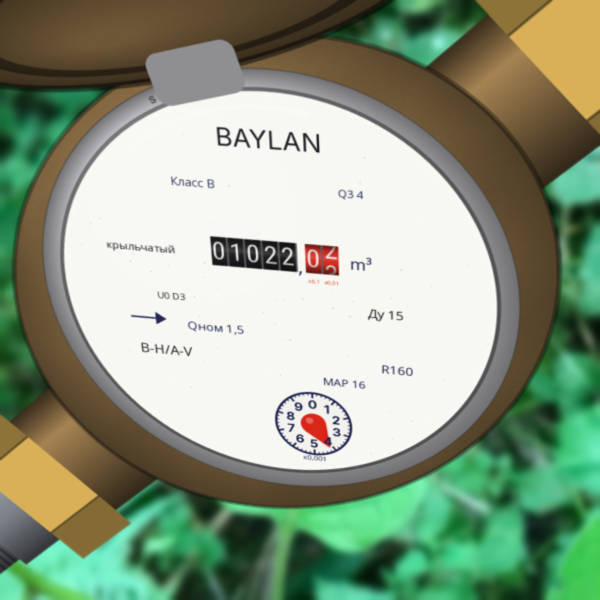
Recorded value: 1022.024 m³
